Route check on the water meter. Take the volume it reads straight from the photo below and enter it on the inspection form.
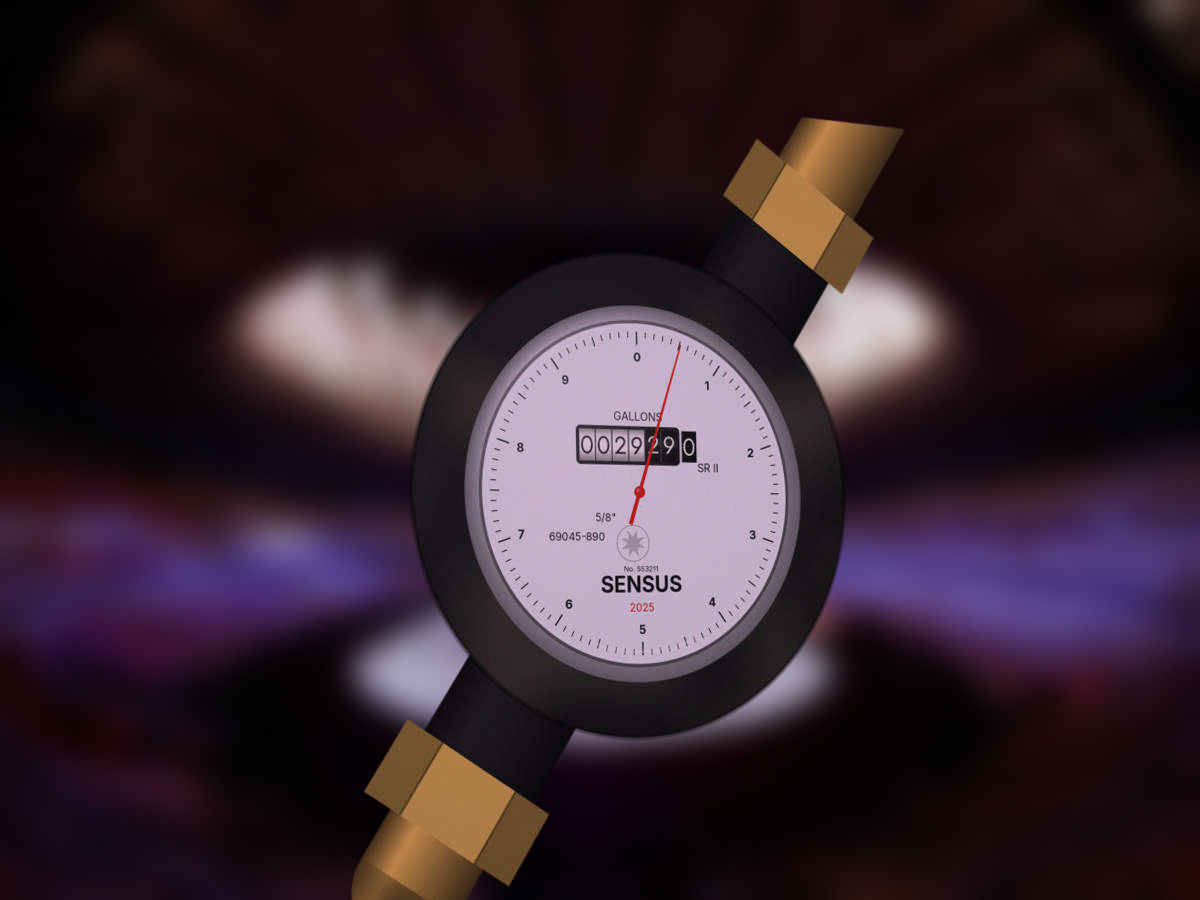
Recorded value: 29290.5 gal
